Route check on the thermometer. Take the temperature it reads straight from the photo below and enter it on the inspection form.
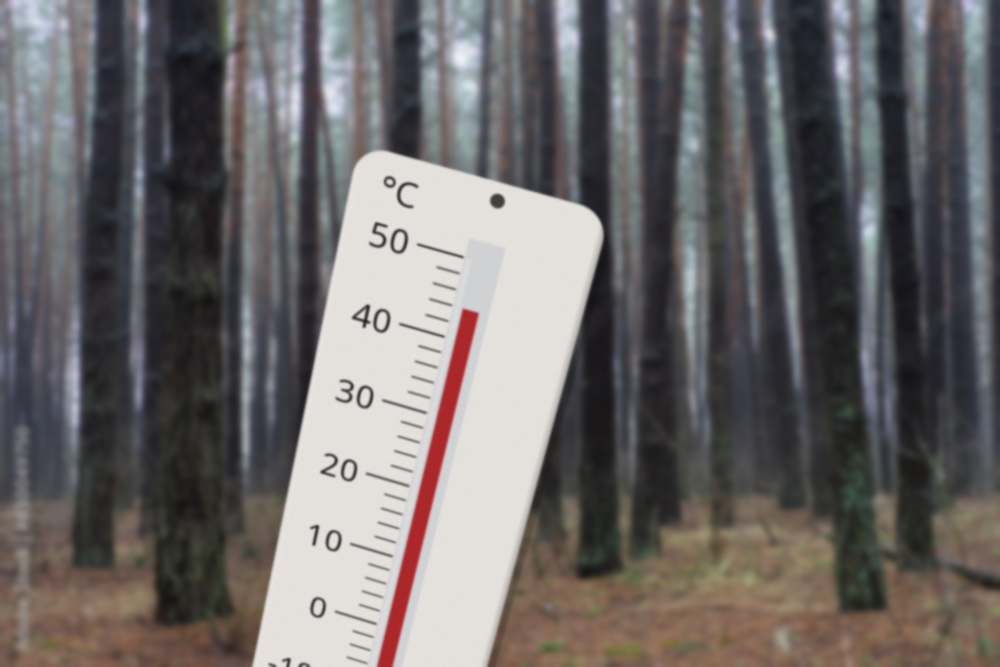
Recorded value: 44 °C
